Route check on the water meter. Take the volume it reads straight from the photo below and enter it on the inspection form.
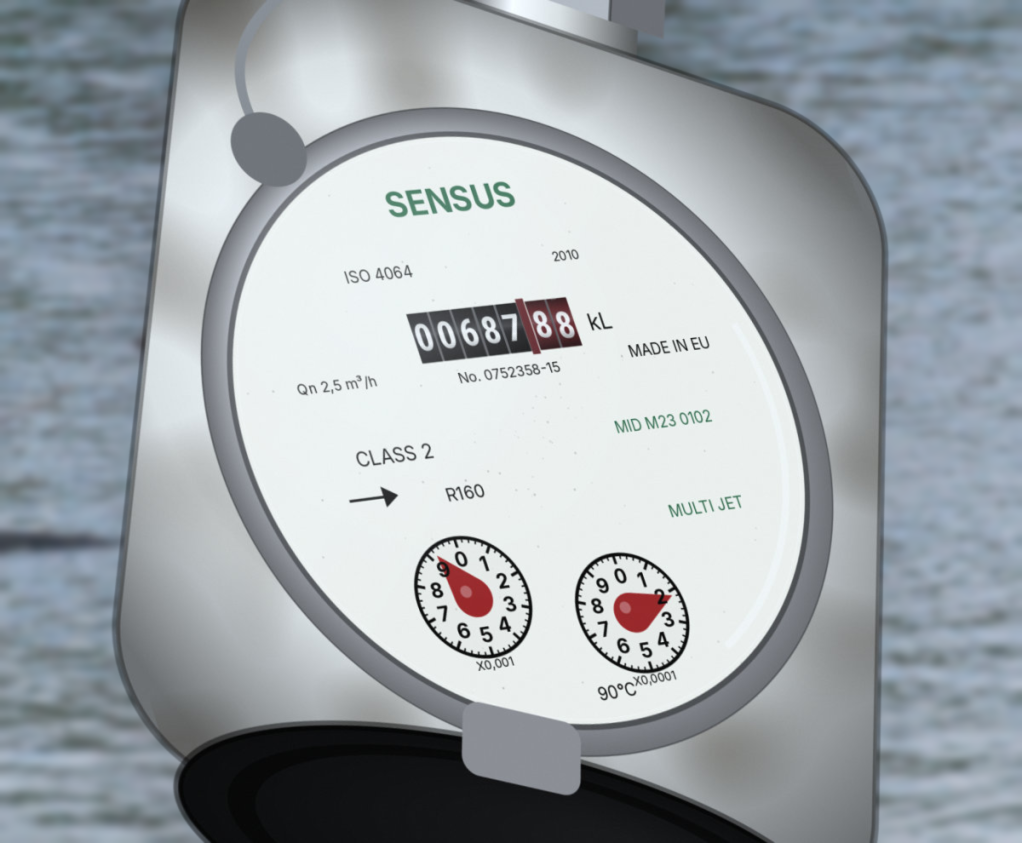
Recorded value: 687.8792 kL
